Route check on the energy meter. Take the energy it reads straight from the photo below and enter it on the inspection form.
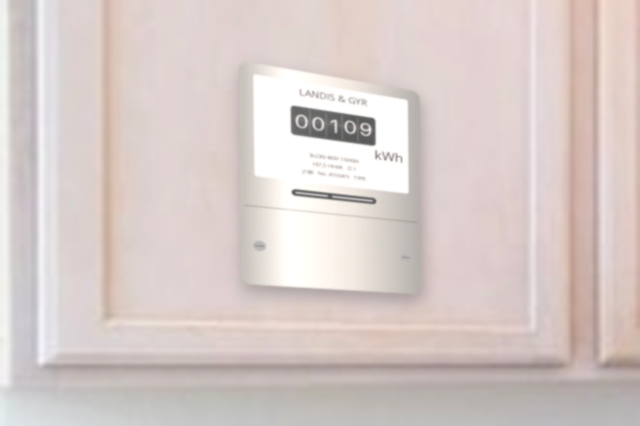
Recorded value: 109 kWh
